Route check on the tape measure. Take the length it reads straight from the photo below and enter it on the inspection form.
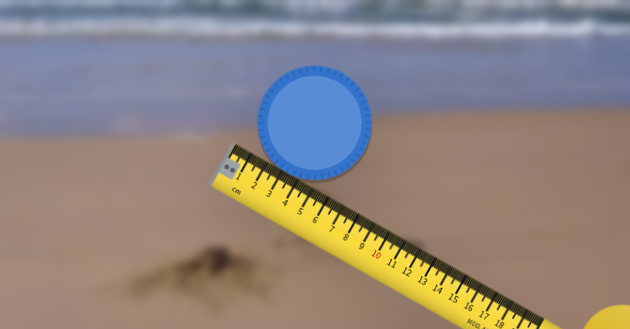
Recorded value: 6.5 cm
